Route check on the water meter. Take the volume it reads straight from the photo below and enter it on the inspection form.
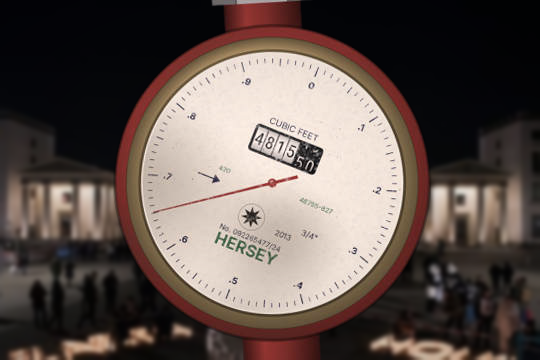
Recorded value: 481549.65 ft³
